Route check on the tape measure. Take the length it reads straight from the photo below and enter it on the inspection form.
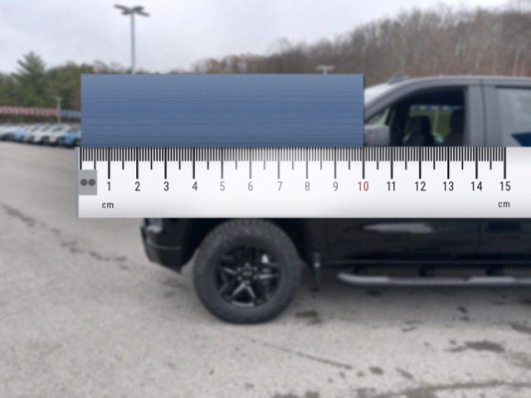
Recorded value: 10 cm
